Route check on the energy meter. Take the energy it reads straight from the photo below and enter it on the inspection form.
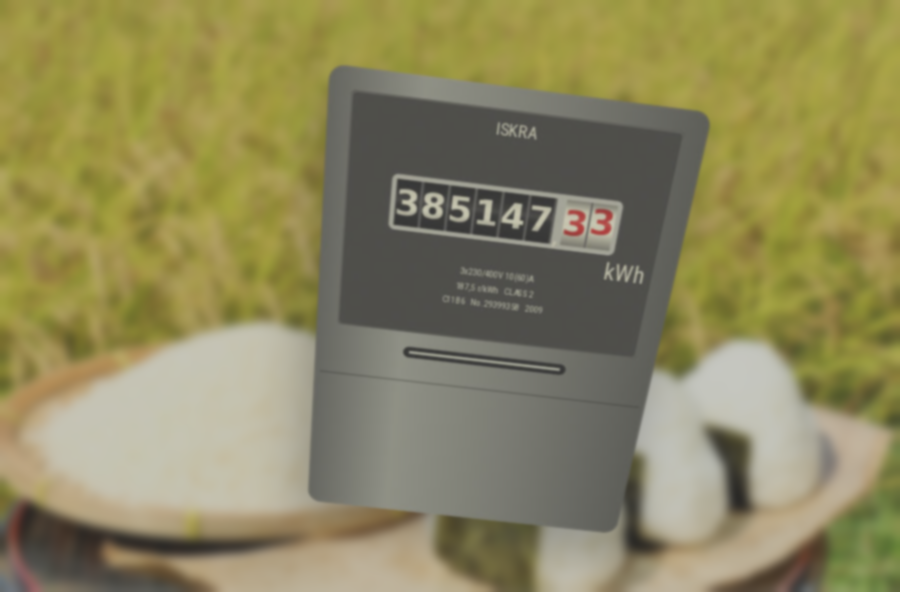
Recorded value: 385147.33 kWh
